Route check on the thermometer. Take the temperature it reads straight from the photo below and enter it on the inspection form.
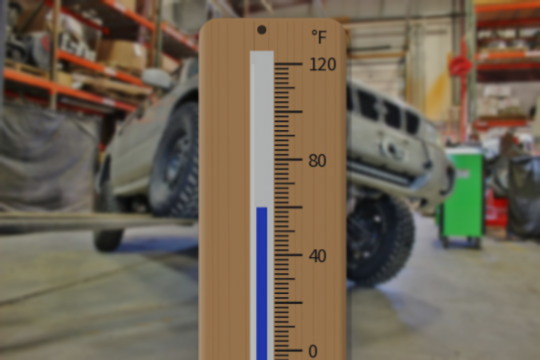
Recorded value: 60 °F
